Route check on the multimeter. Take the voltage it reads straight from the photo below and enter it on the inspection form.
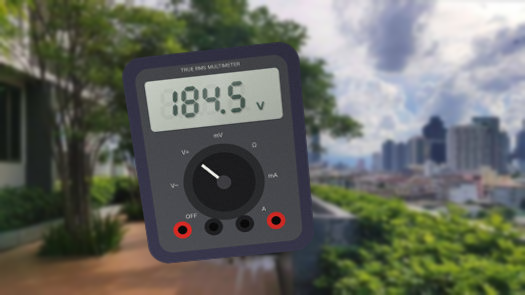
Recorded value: 184.5 V
